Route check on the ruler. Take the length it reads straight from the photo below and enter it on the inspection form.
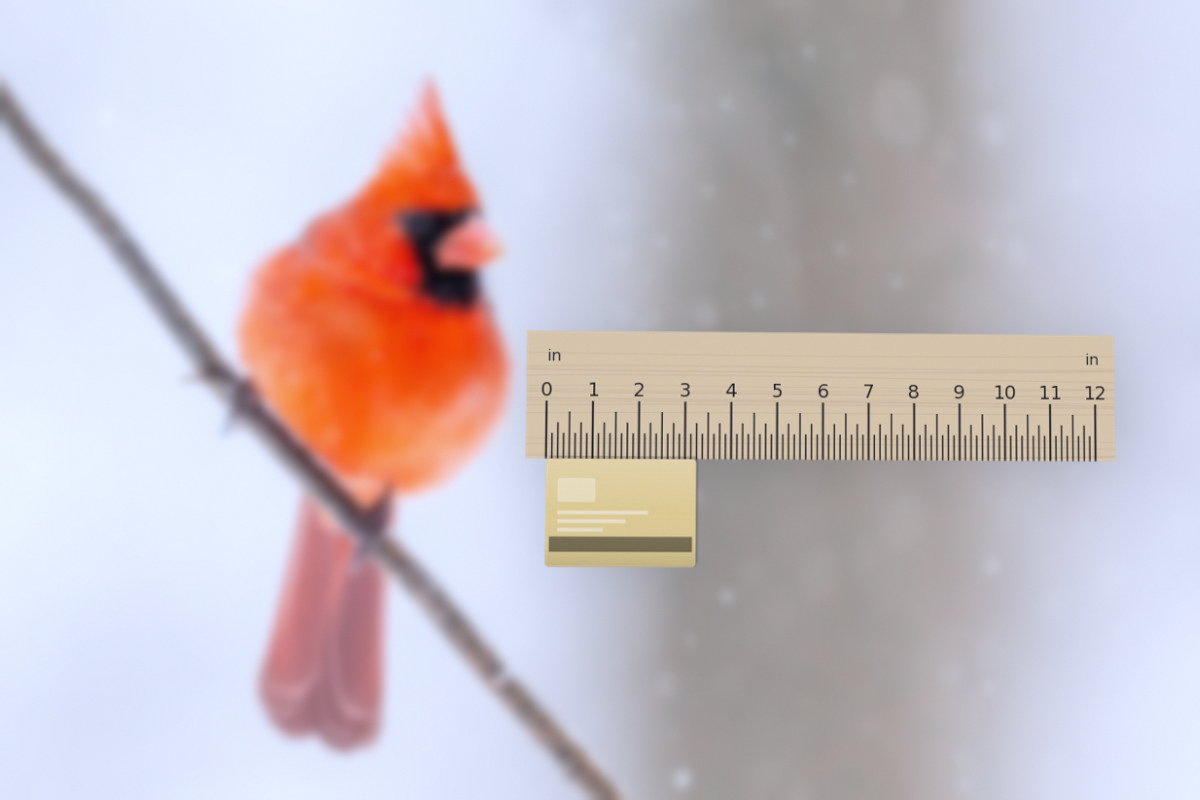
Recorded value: 3.25 in
